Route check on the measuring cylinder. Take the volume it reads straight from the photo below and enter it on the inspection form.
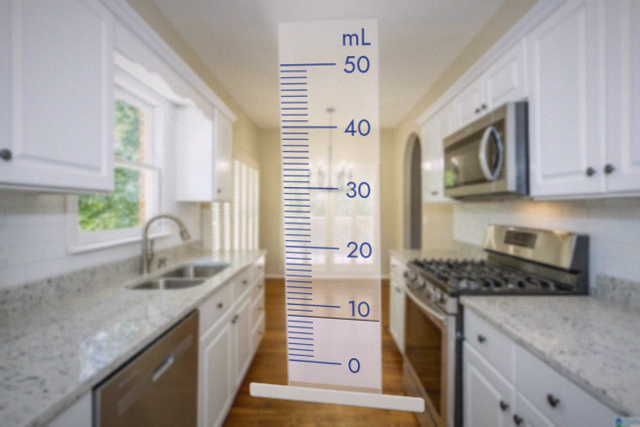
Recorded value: 8 mL
